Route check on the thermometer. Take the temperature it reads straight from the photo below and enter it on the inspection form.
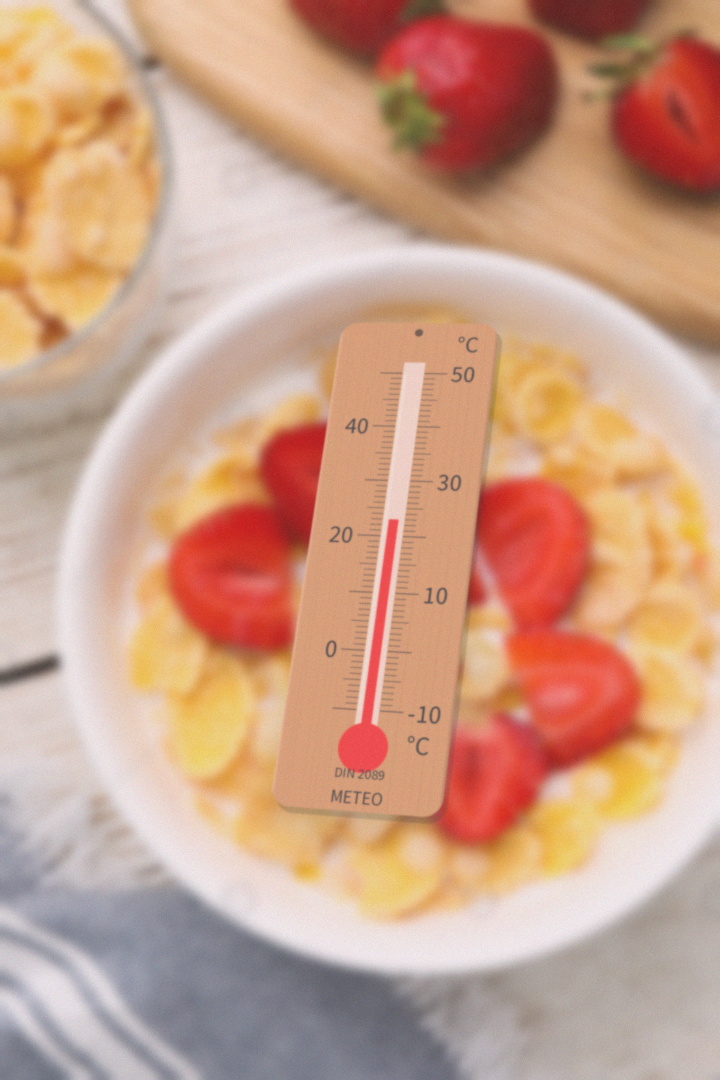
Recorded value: 23 °C
